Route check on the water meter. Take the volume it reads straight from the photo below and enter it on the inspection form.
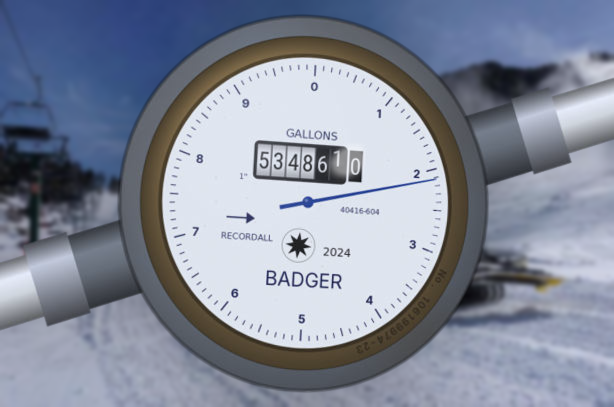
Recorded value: 5348612.1 gal
